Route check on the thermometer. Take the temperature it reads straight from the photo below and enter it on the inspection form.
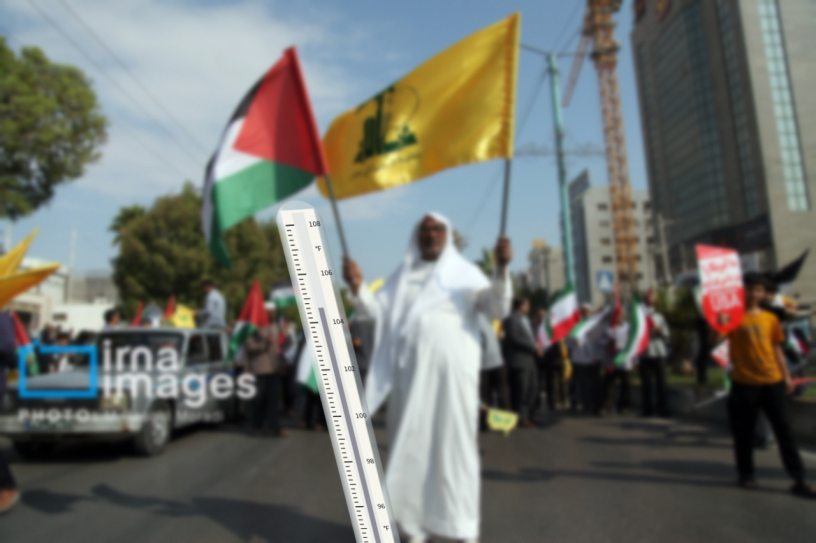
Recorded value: 104.6 °F
